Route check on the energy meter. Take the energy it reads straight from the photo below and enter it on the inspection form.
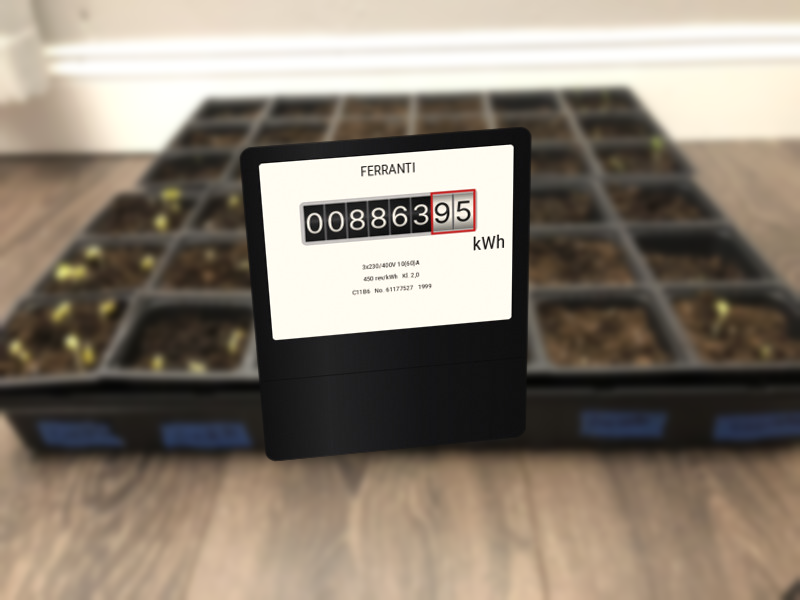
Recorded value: 8863.95 kWh
